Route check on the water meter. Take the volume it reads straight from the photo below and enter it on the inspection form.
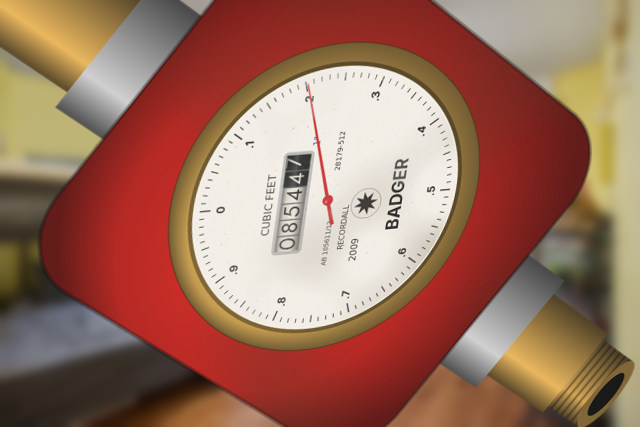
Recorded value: 85447.20 ft³
